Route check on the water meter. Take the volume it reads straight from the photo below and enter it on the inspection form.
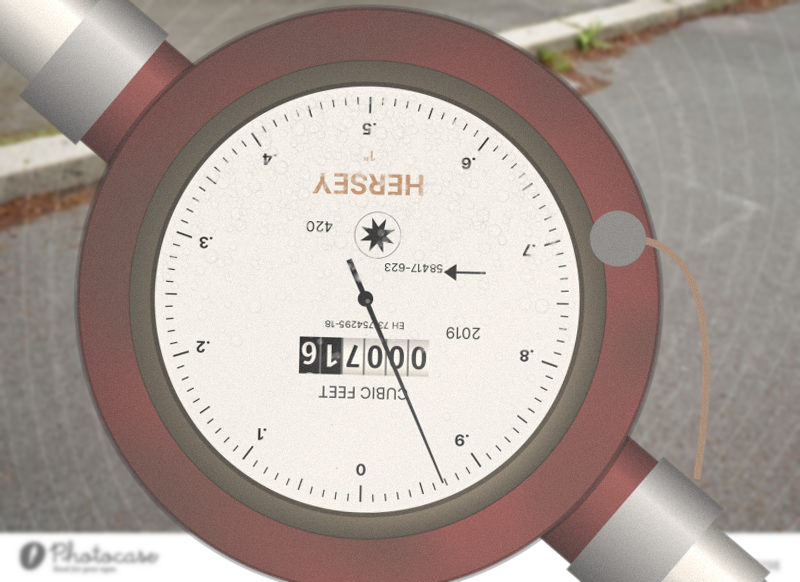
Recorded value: 715.93 ft³
